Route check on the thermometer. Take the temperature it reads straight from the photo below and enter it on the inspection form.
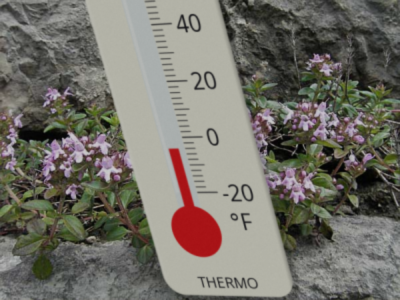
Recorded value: -4 °F
